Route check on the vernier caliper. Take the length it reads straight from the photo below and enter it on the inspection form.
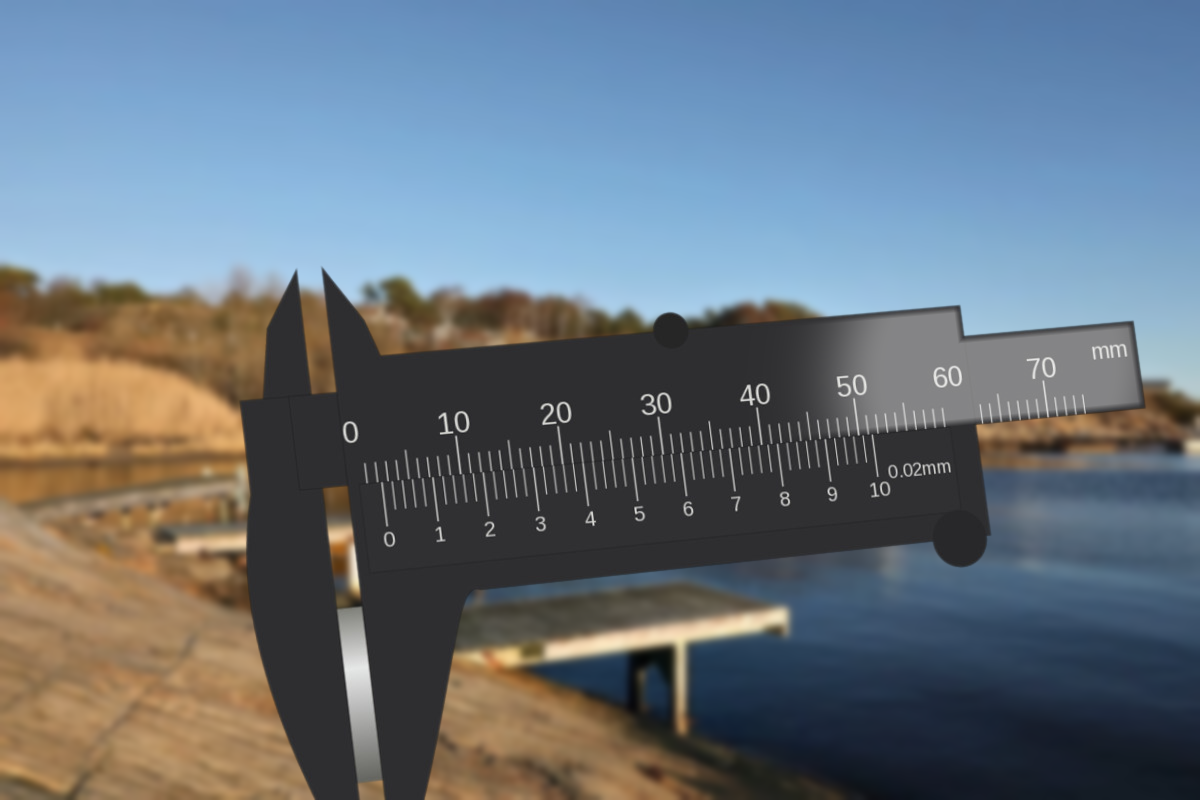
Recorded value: 2.4 mm
